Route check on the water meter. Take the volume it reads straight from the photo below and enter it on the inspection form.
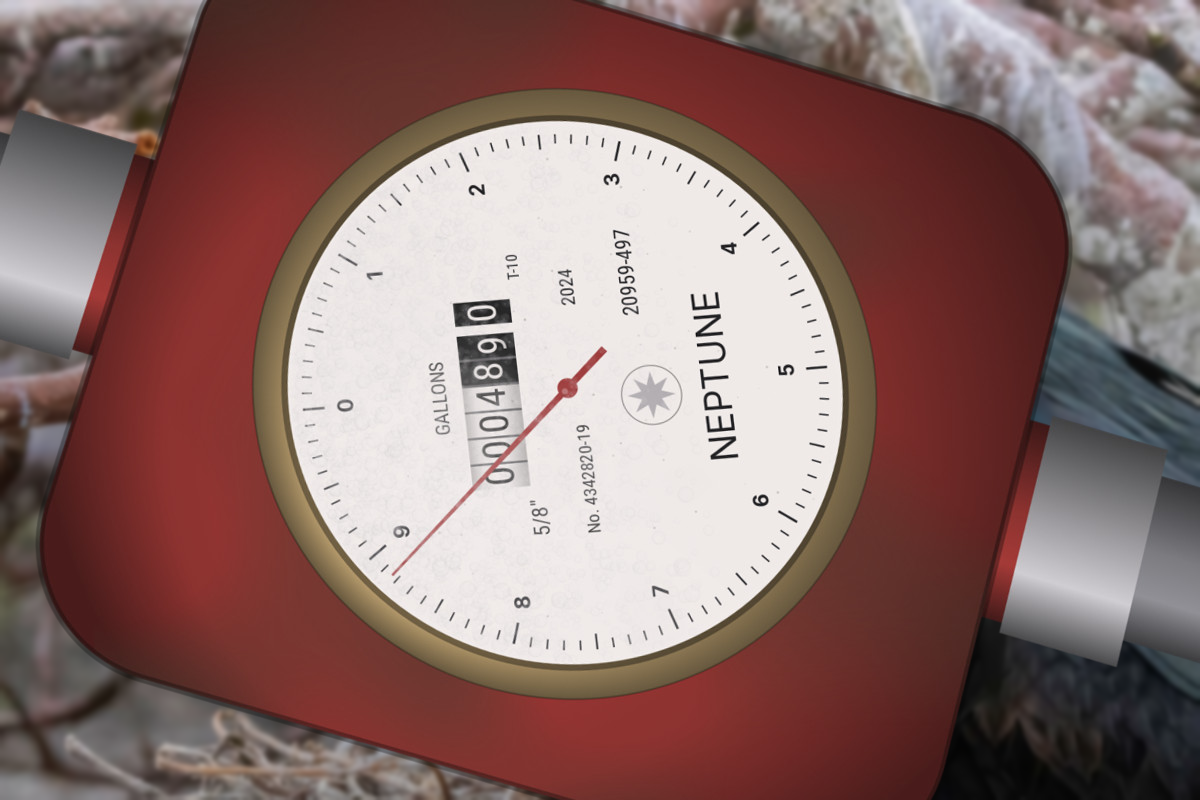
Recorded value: 4888.8 gal
